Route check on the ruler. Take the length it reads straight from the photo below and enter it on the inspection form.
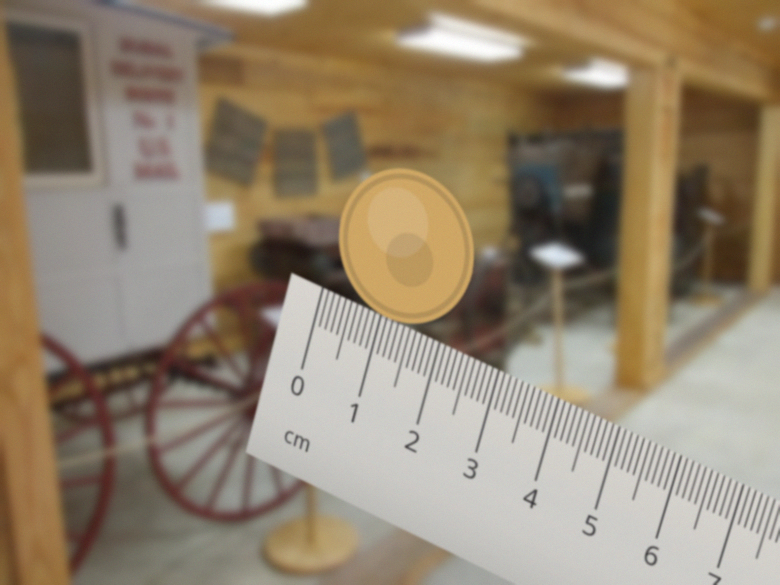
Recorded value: 2.2 cm
